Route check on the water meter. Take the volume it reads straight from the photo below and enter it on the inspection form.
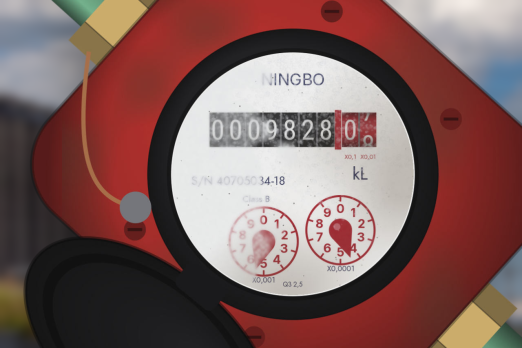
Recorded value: 9828.0754 kL
